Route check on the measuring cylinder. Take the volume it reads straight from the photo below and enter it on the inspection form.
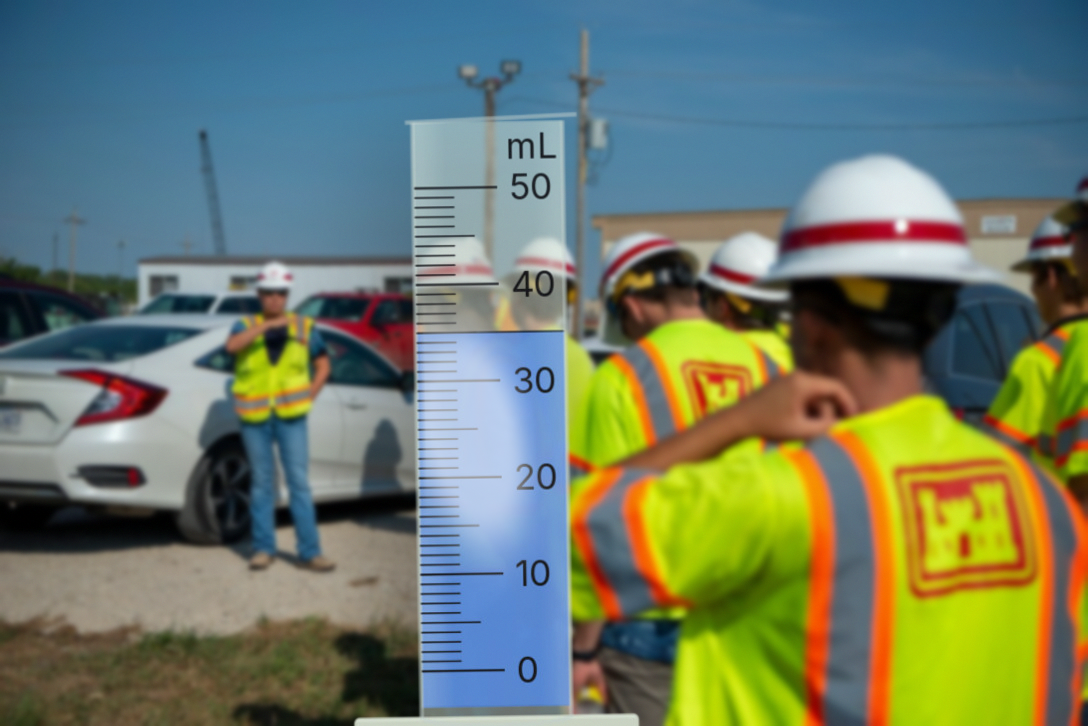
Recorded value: 35 mL
